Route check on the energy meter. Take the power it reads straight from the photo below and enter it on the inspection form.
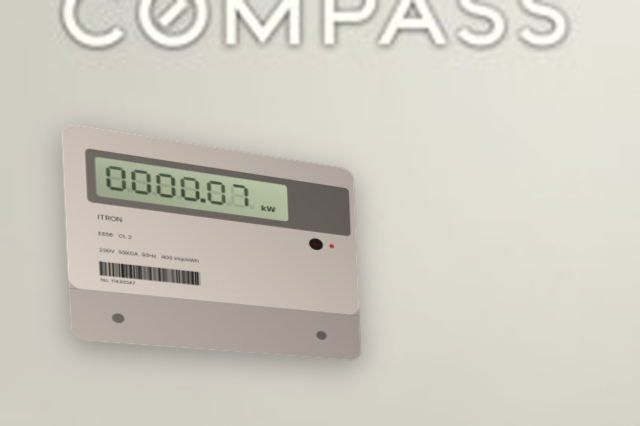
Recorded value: 0.07 kW
